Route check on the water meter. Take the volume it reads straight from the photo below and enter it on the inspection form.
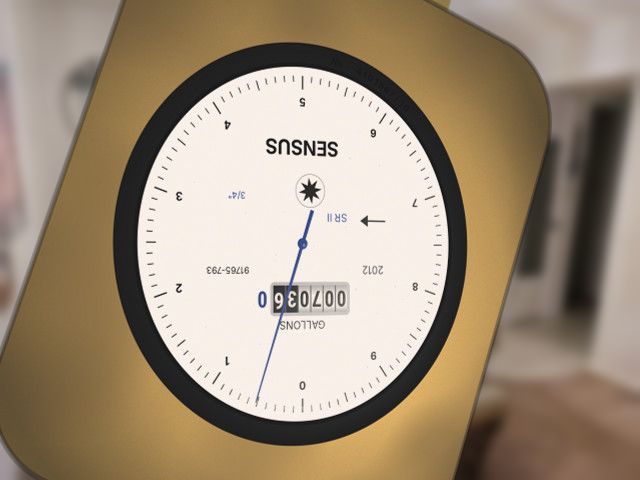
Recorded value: 70360.5 gal
